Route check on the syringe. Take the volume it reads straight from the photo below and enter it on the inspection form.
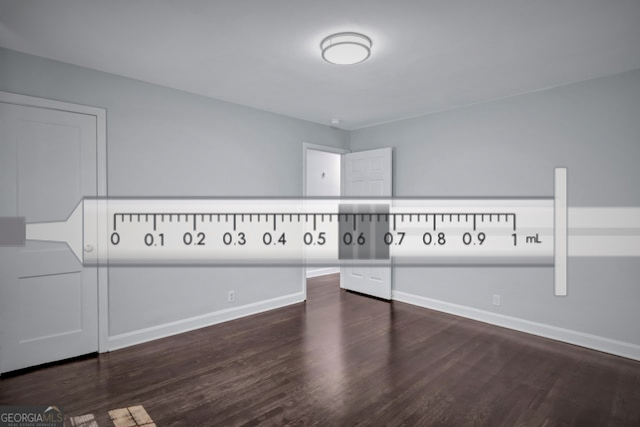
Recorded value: 0.56 mL
